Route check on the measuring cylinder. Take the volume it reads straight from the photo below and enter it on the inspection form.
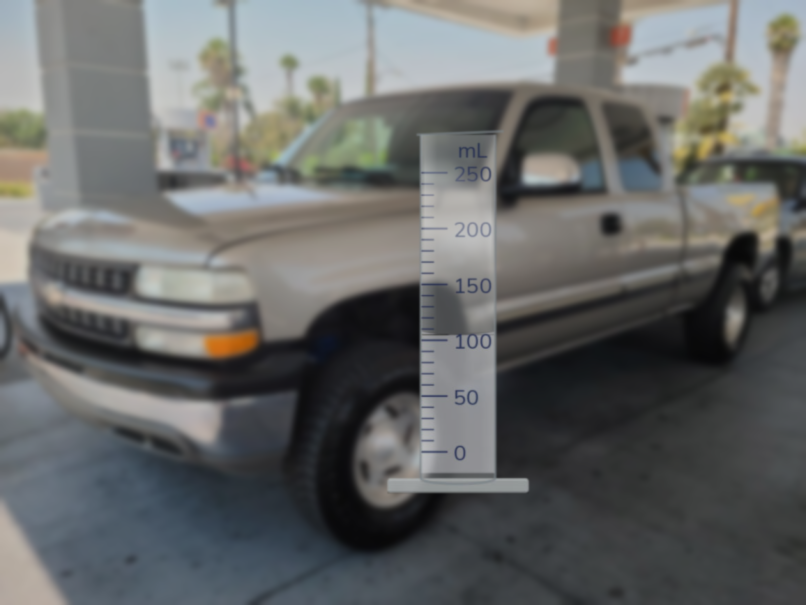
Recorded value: 105 mL
